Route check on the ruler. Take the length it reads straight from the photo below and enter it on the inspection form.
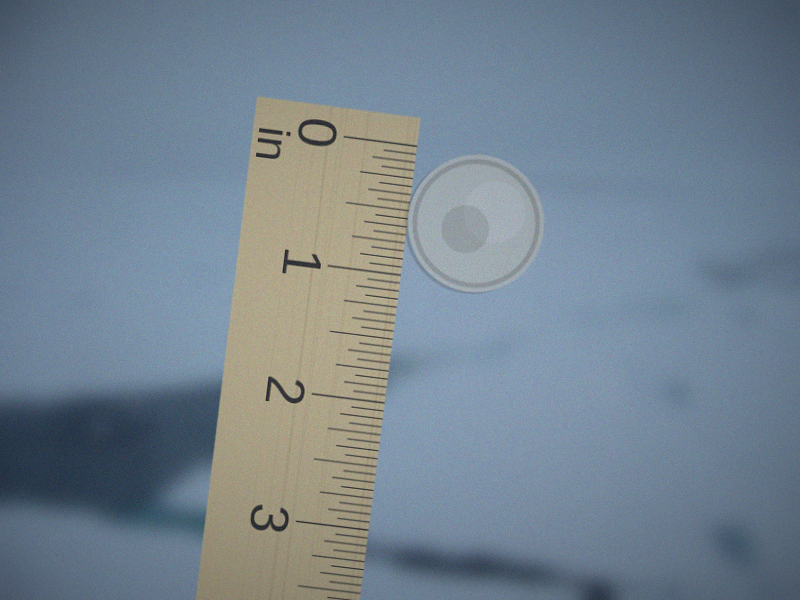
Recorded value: 1.0625 in
